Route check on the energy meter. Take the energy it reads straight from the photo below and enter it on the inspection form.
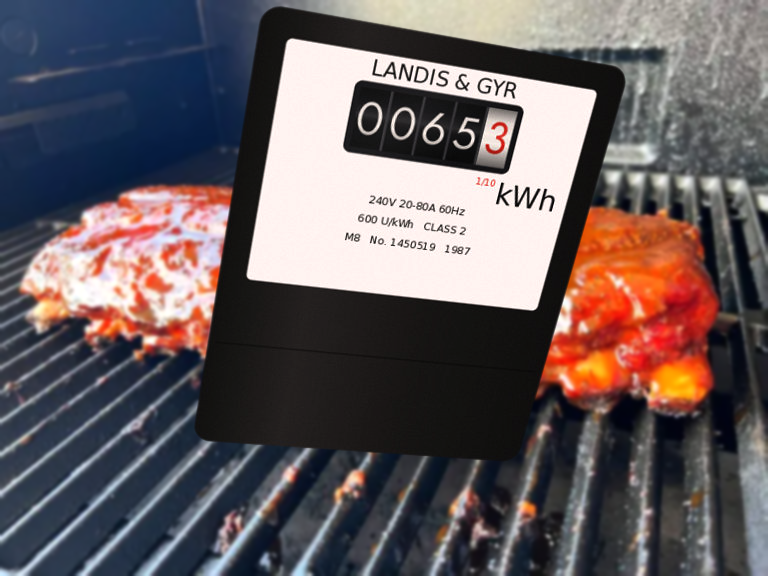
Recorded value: 65.3 kWh
